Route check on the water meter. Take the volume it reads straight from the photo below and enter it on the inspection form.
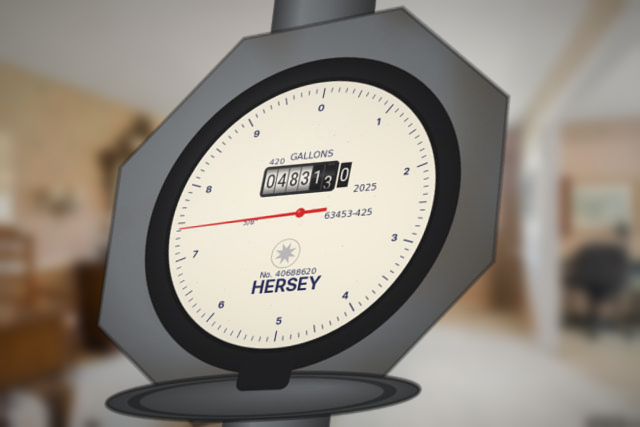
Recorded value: 483127.4 gal
